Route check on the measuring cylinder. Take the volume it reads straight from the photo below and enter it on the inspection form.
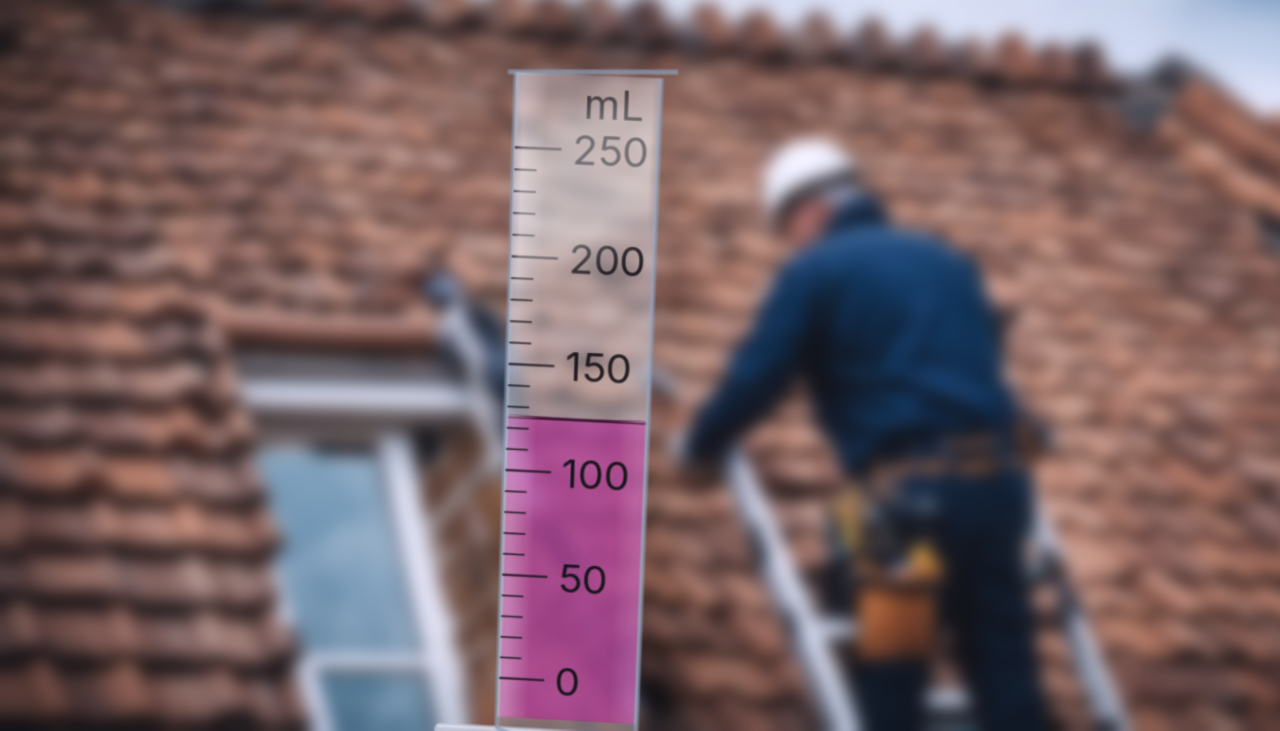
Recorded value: 125 mL
